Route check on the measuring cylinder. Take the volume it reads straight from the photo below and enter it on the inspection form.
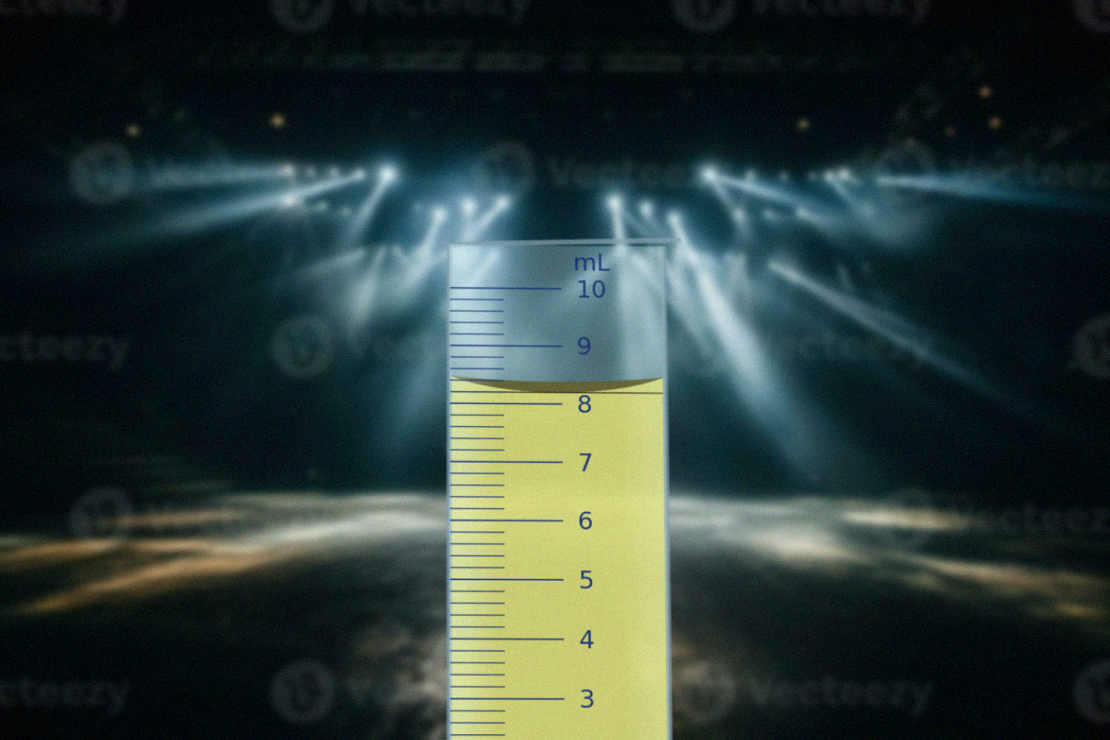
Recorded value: 8.2 mL
